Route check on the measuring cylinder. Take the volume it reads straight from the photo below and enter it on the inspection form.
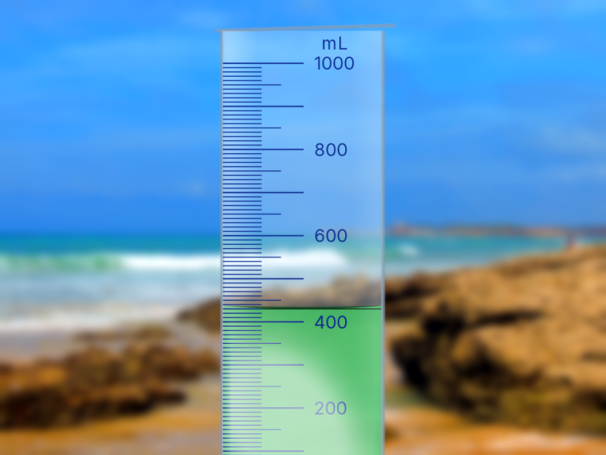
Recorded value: 430 mL
